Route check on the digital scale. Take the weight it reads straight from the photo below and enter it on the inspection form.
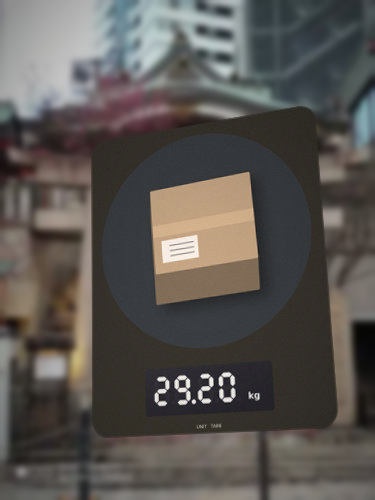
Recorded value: 29.20 kg
